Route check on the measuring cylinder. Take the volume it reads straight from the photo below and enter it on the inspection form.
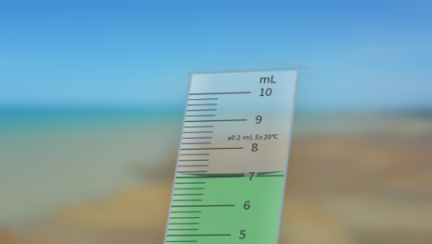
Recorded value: 7 mL
